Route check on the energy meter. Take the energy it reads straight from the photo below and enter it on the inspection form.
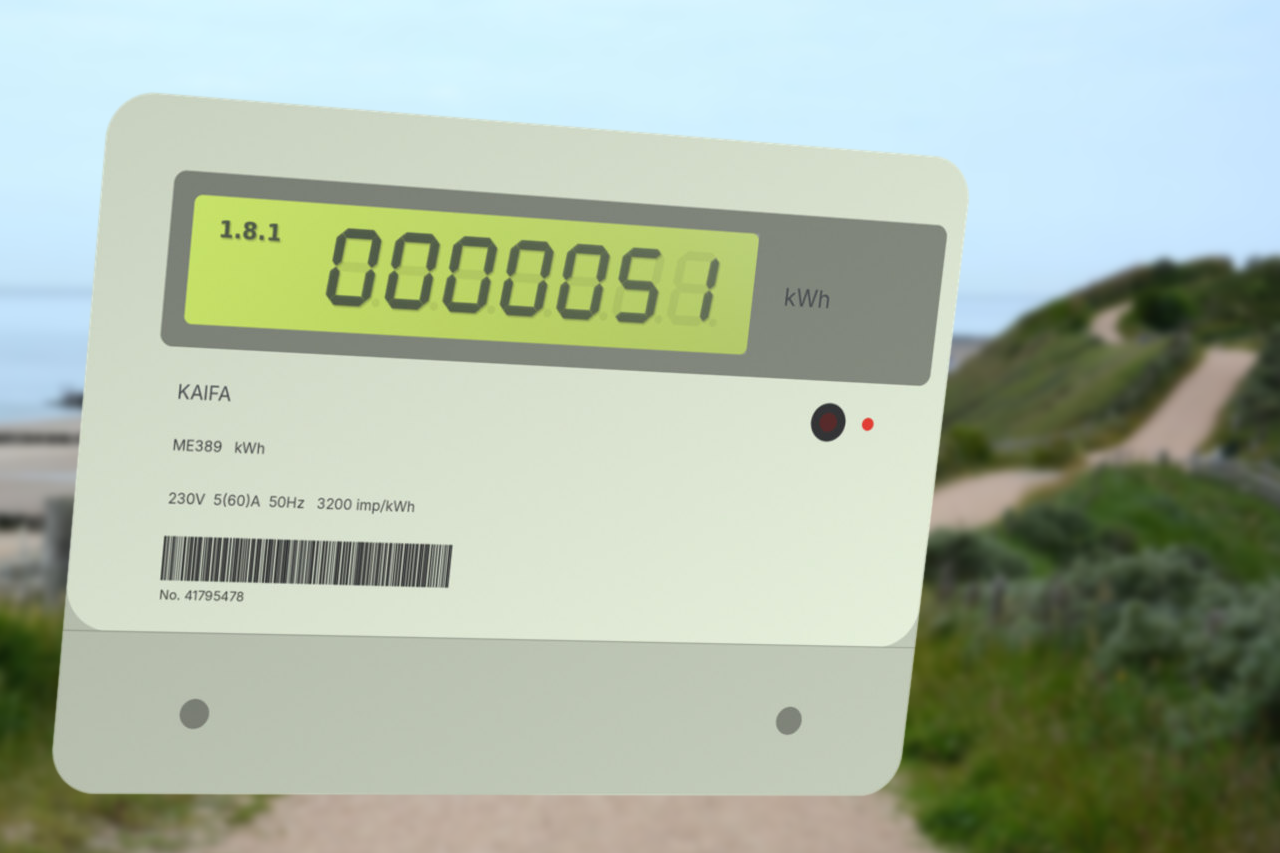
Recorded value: 51 kWh
